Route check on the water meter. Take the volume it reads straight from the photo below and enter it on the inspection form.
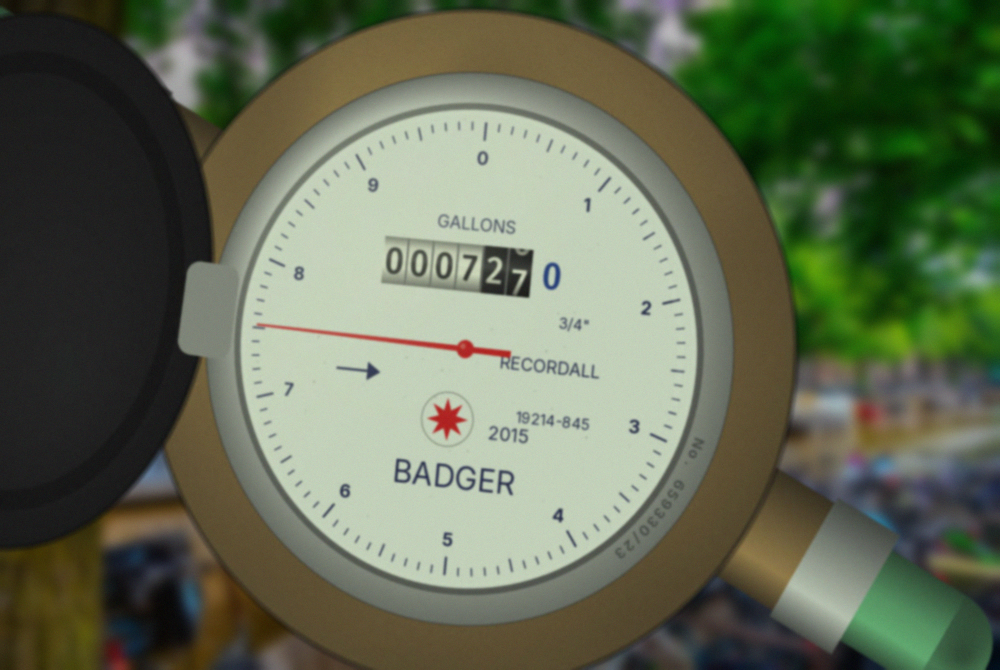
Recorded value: 7267.5 gal
